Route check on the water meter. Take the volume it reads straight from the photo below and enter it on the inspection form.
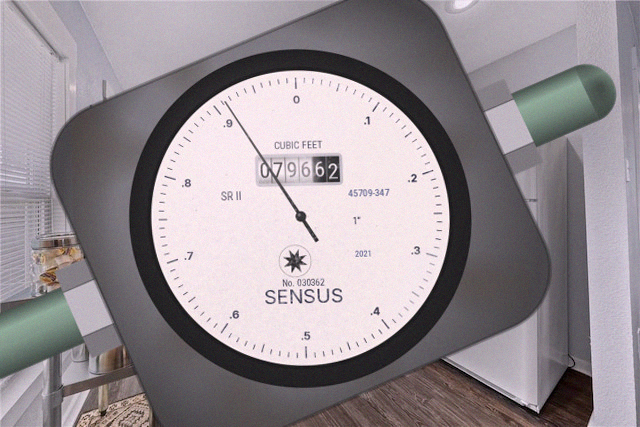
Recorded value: 79661.91 ft³
